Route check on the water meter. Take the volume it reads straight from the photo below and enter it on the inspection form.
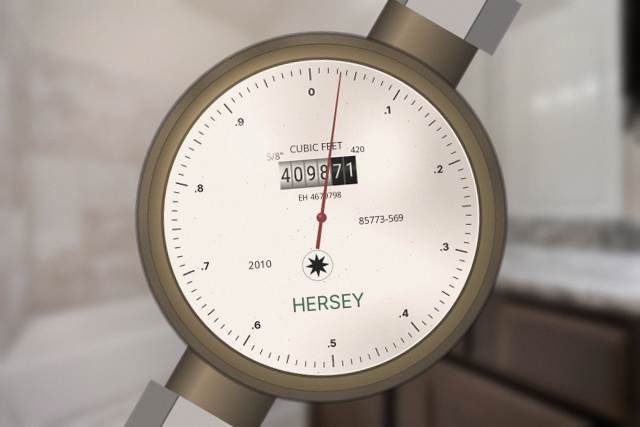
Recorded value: 409871.03 ft³
